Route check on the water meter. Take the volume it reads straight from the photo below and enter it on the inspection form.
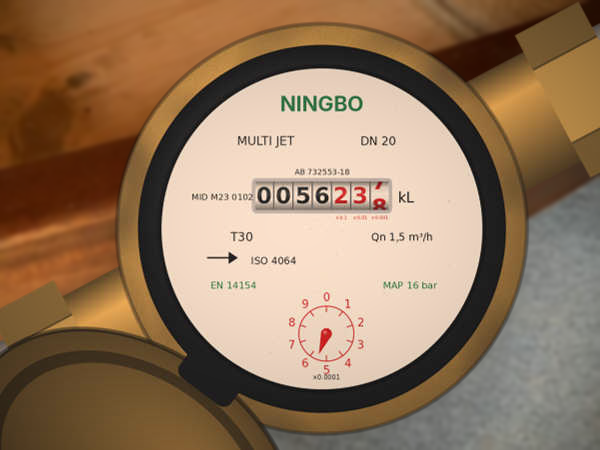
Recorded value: 56.2375 kL
